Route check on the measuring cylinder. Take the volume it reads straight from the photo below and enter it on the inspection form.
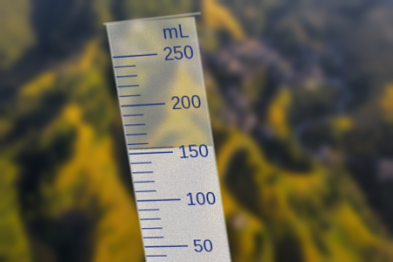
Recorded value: 155 mL
